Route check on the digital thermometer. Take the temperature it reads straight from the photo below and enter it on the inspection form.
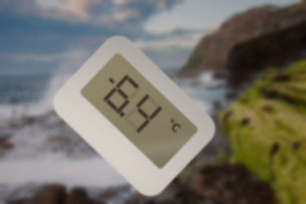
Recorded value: -6.4 °C
